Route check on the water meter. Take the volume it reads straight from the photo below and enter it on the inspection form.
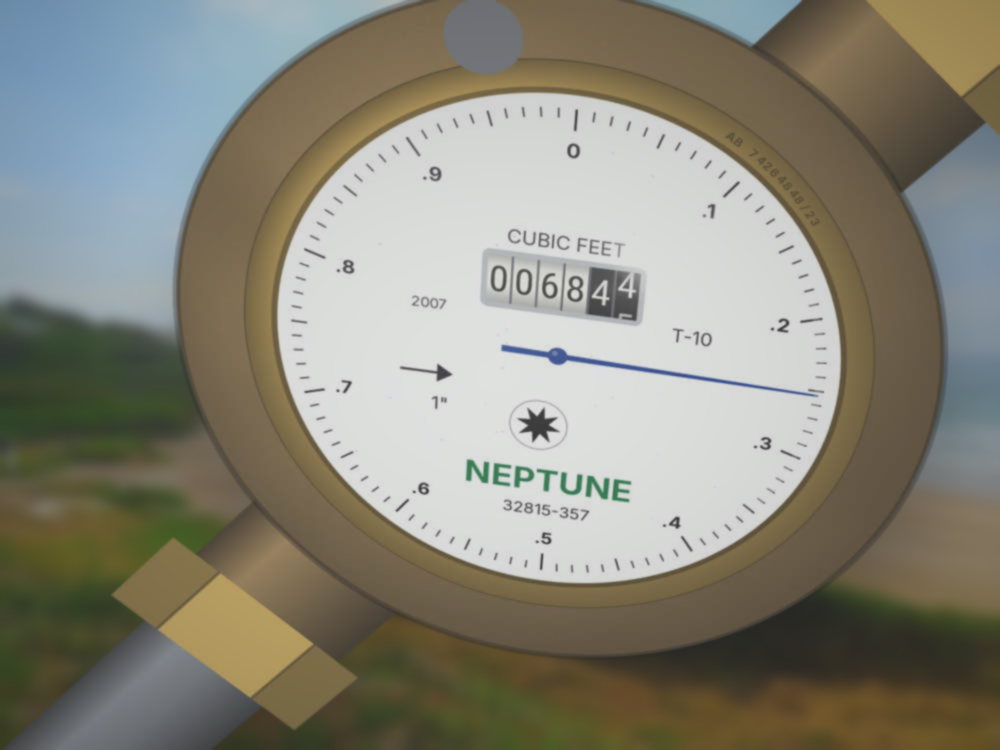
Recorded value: 6844.25 ft³
